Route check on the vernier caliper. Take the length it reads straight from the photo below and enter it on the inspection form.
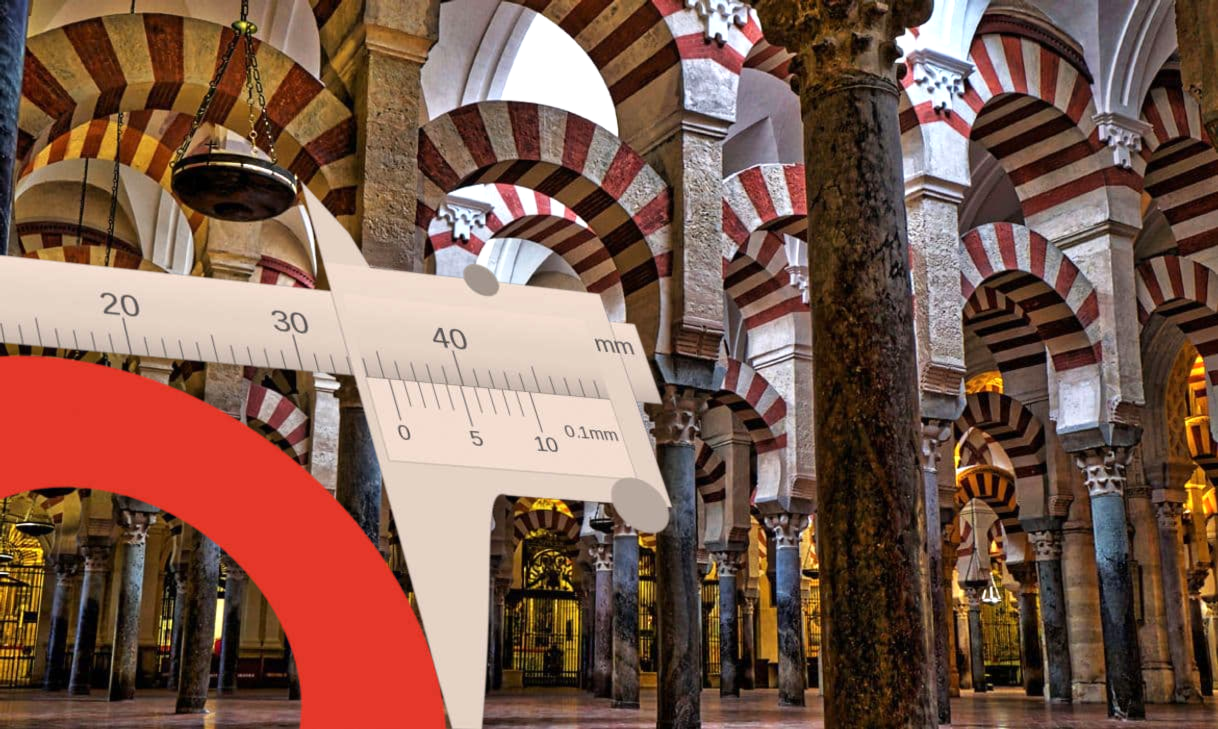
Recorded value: 35.3 mm
